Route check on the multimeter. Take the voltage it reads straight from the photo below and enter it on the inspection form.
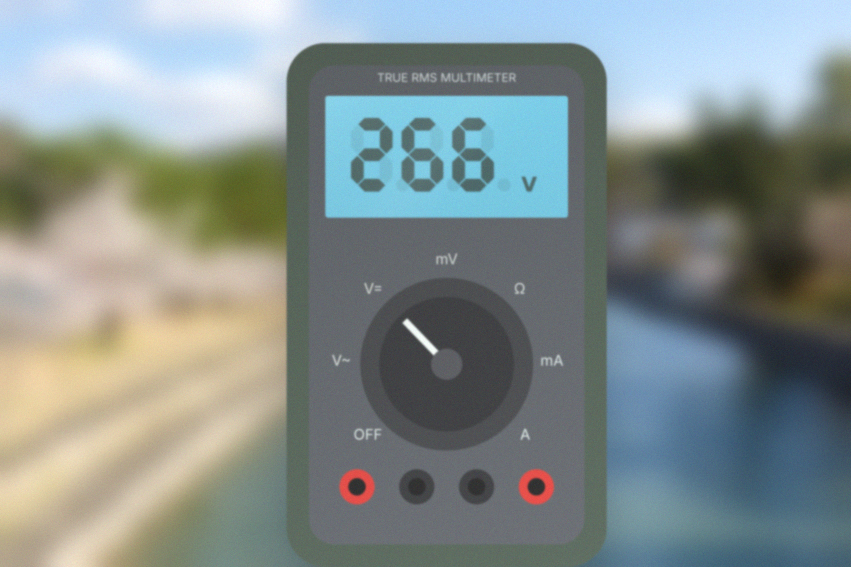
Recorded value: 266 V
